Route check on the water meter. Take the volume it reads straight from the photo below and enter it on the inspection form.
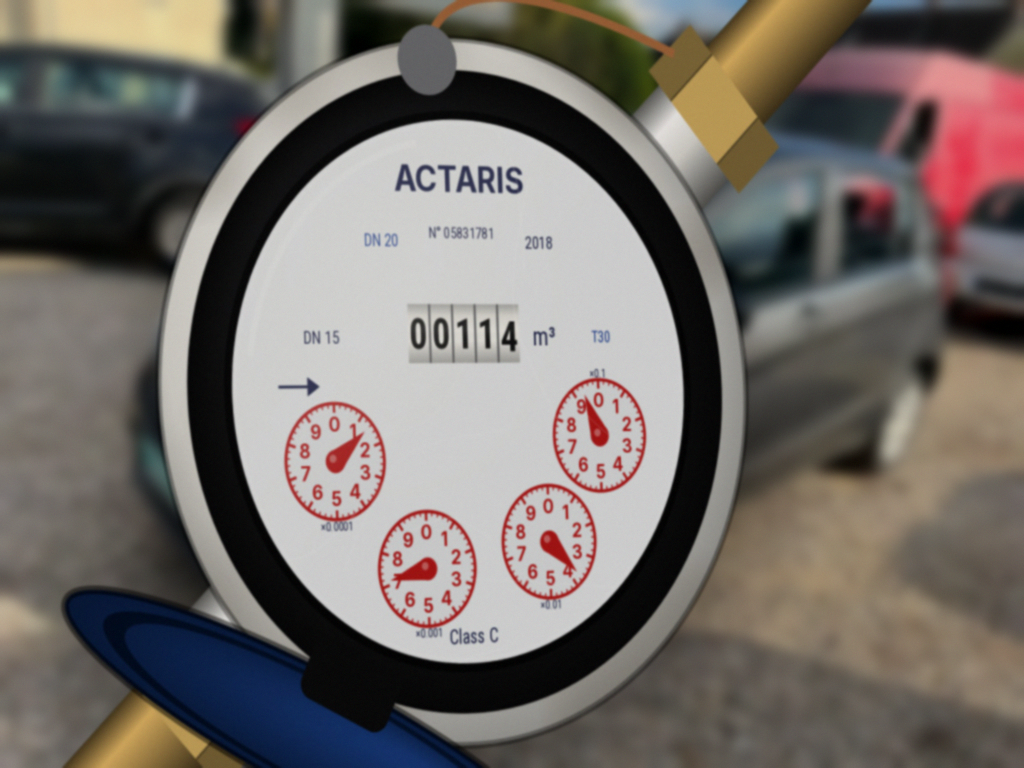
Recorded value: 113.9371 m³
